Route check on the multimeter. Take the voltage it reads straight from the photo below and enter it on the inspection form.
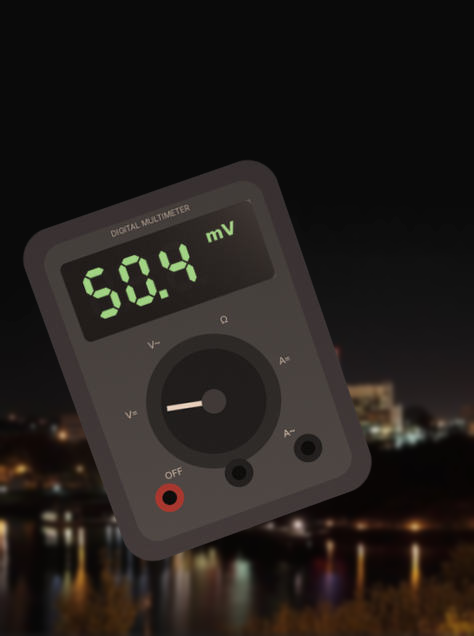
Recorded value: 50.4 mV
